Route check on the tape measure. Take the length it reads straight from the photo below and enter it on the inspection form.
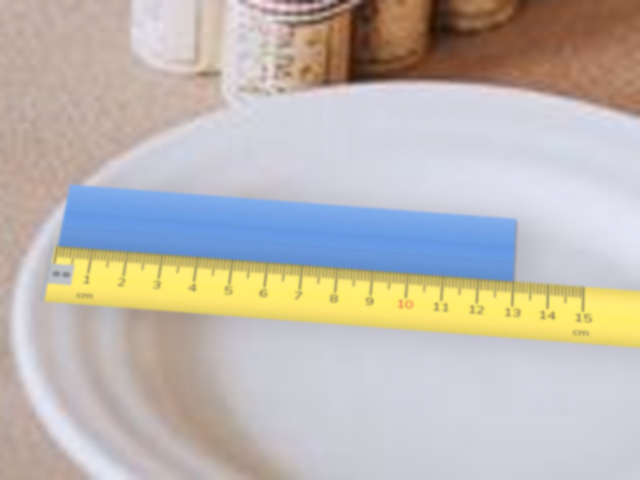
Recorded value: 13 cm
